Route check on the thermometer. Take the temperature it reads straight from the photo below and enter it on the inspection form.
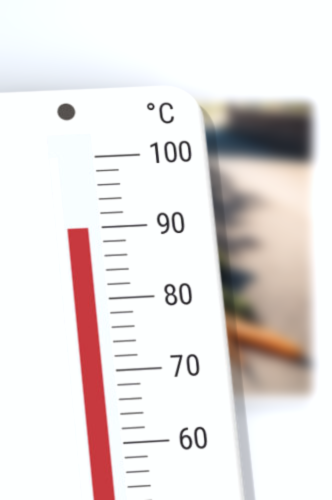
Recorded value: 90 °C
